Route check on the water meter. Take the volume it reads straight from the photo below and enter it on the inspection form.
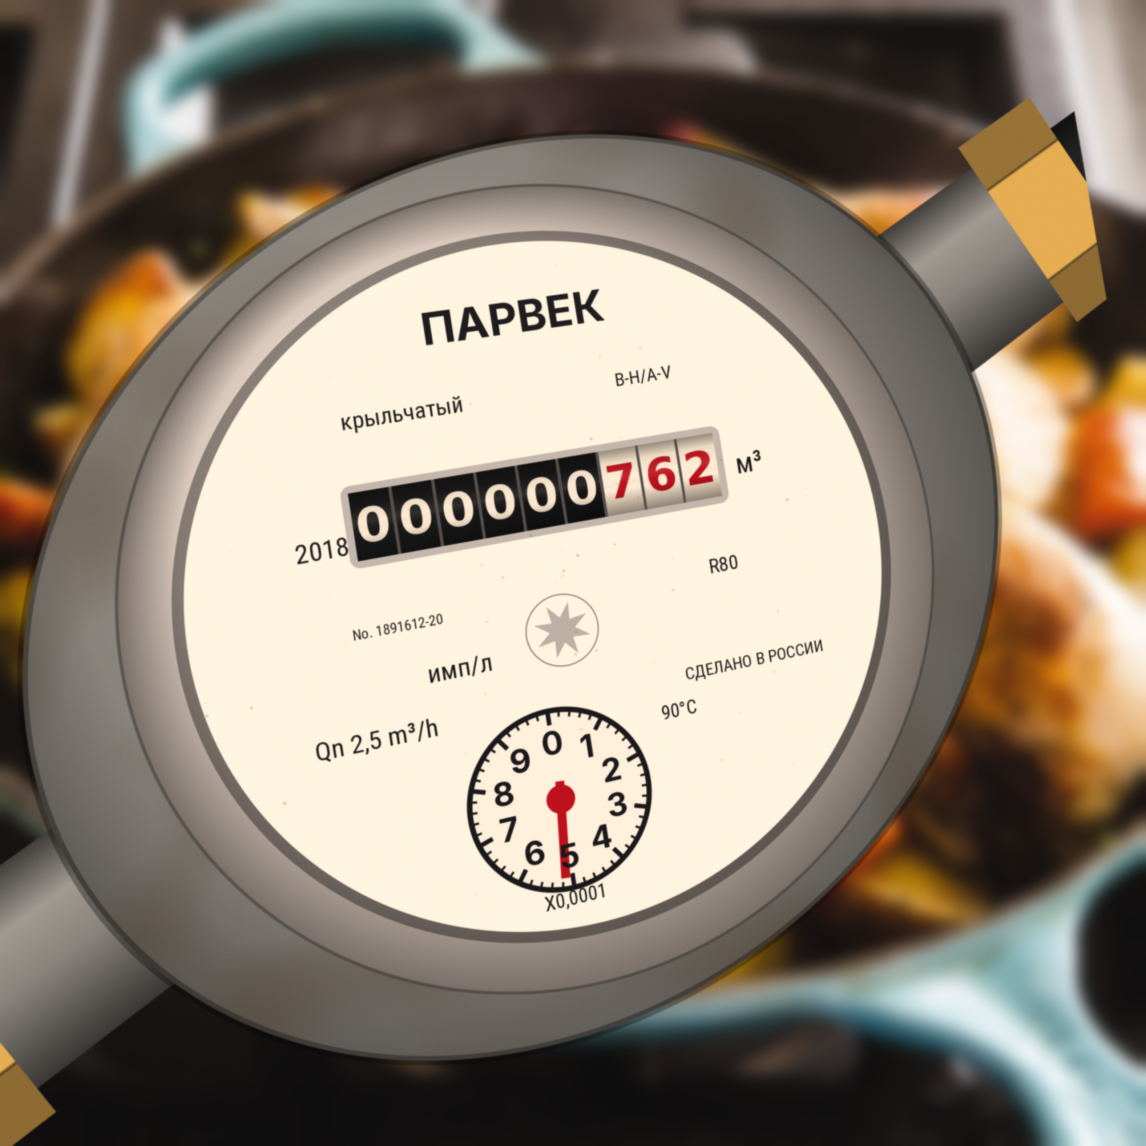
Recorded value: 0.7625 m³
